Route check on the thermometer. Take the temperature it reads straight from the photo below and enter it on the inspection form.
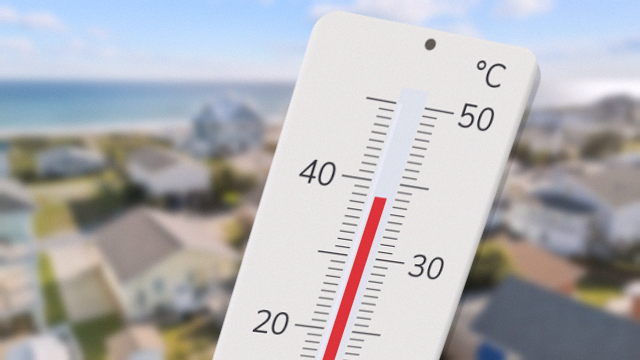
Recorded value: 38 °C
